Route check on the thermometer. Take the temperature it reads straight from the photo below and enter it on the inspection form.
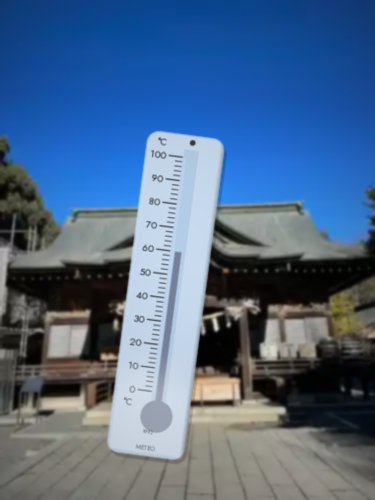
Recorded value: 60 °C
